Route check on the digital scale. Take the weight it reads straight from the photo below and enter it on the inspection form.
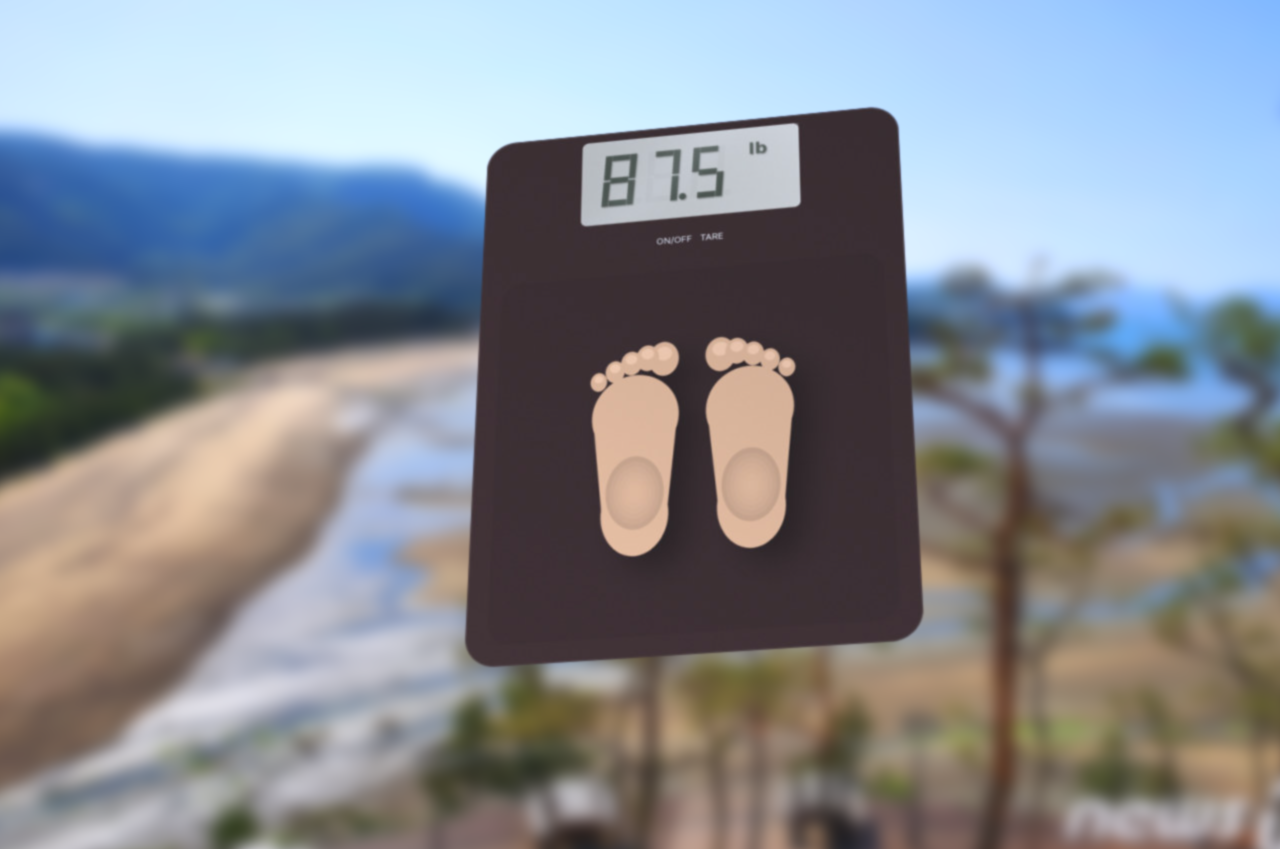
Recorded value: 87.5 lb
